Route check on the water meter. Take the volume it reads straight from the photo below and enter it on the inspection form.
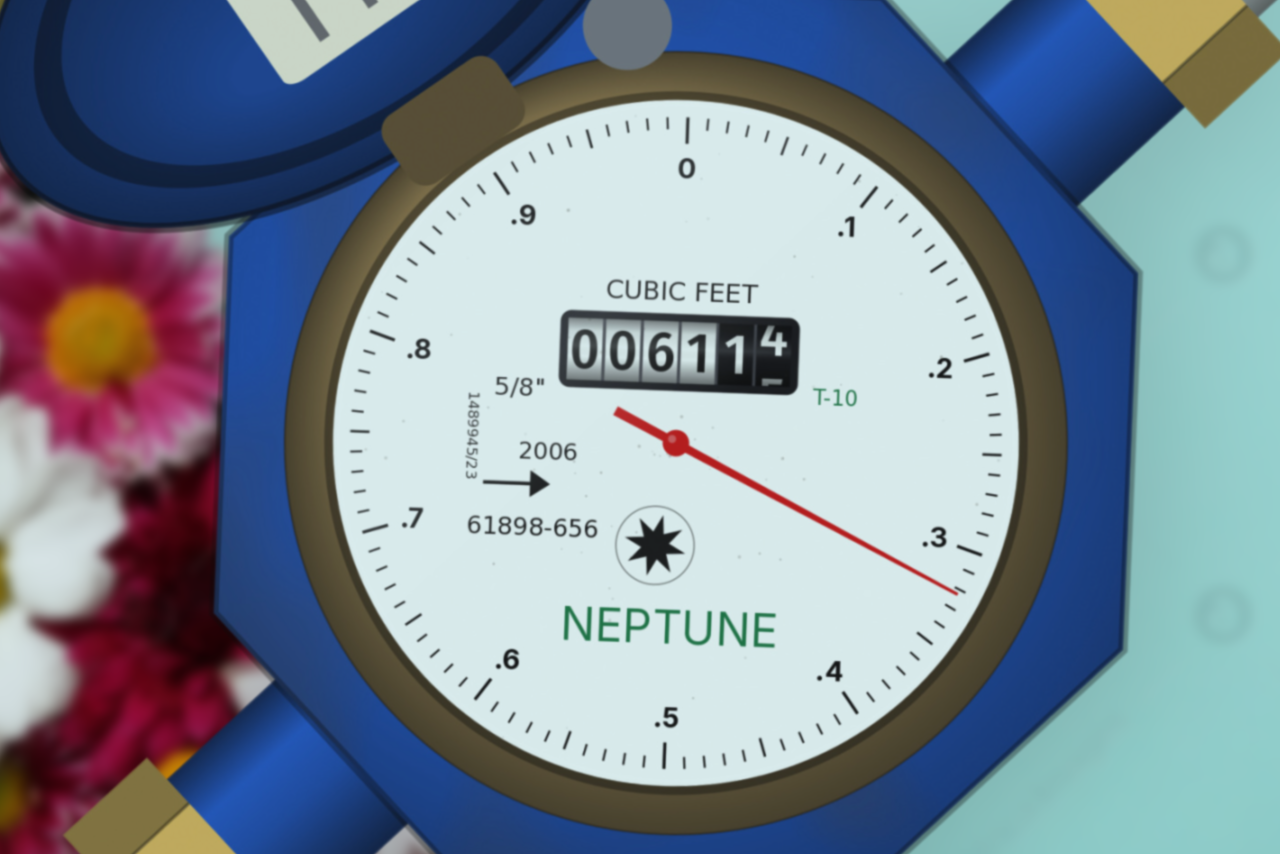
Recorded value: 6114.32 ft³
